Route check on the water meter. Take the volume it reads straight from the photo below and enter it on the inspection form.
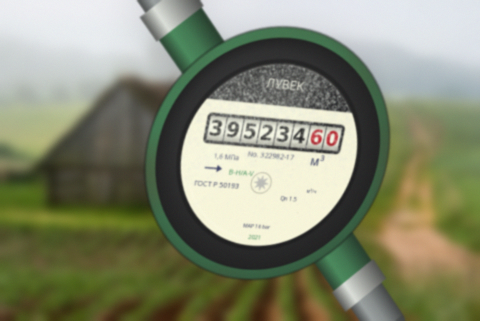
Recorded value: 395234.60 m³
